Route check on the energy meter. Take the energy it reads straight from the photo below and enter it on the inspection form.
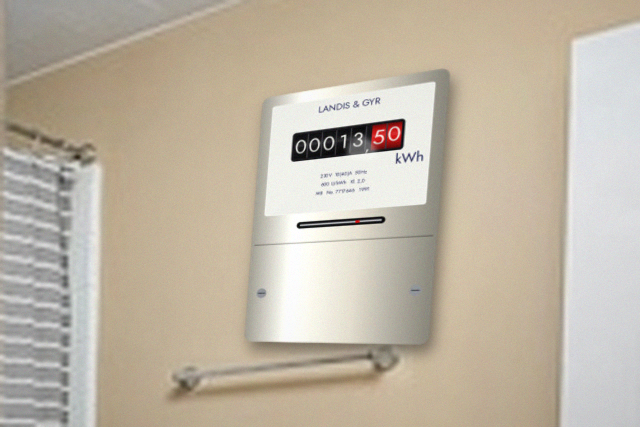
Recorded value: 13.50 kWh
